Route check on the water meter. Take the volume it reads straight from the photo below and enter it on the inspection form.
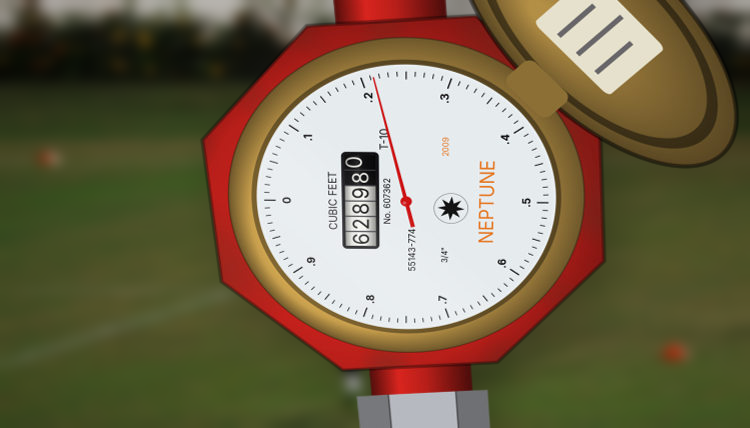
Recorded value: 628980.21 ft³
